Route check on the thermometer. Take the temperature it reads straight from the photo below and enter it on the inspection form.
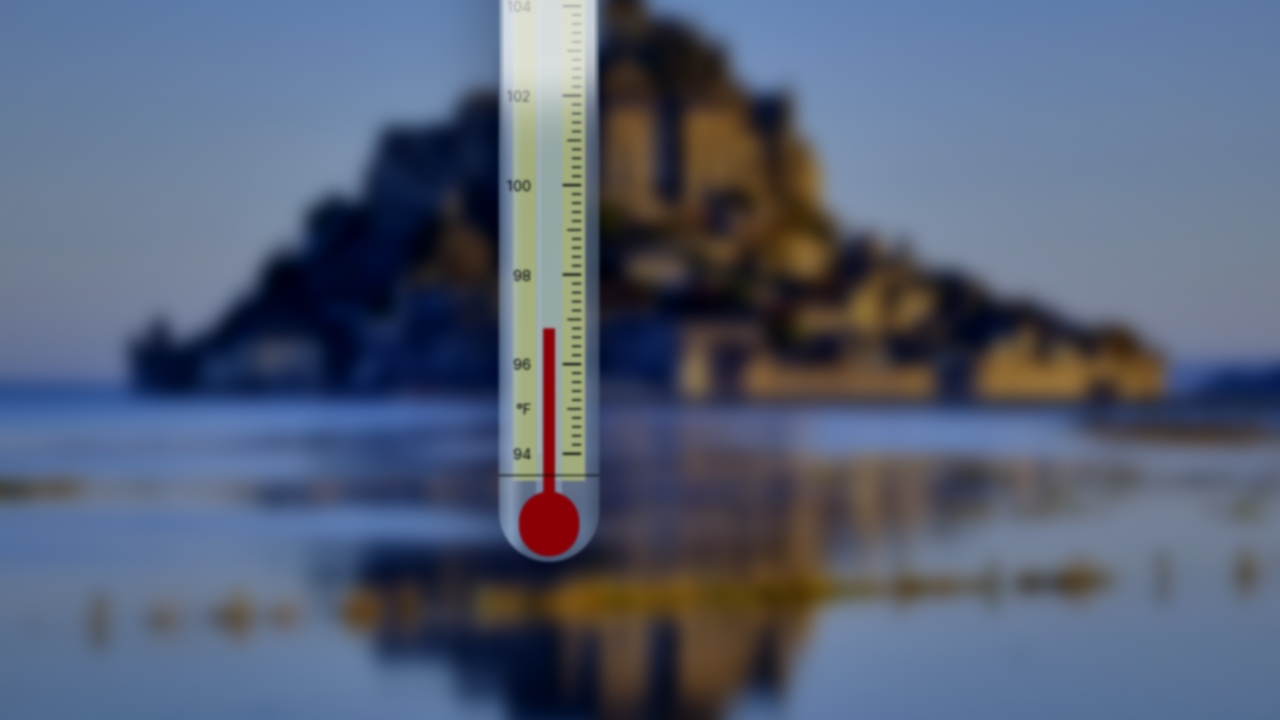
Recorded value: 96.8 °F
